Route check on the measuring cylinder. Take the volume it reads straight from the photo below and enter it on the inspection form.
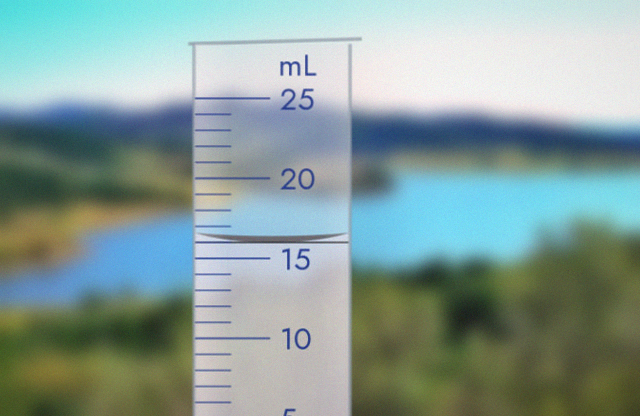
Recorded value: 16 mL
